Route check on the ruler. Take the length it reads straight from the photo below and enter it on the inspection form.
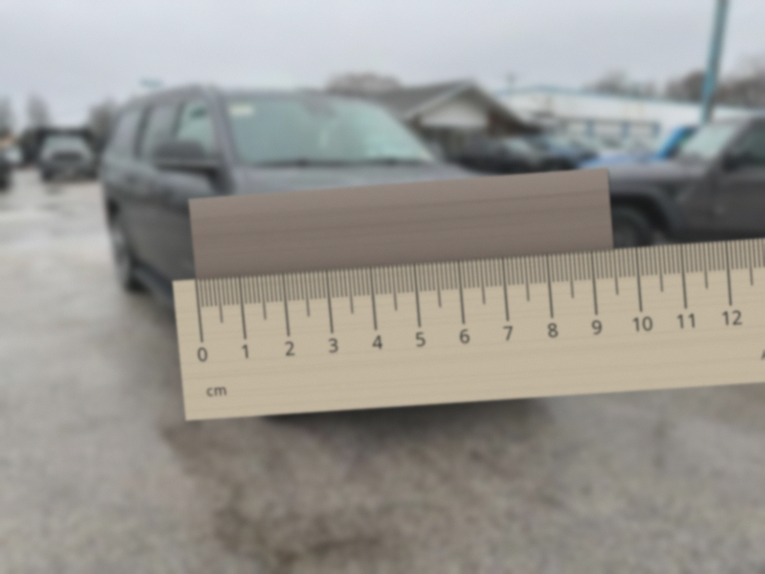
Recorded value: 9.5 cm
